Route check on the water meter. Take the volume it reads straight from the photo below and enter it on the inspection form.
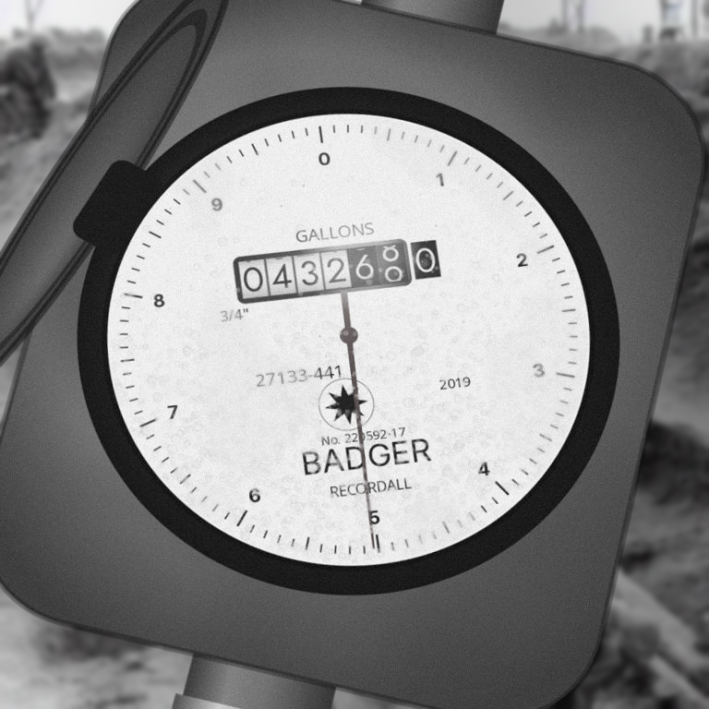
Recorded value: 432685.0 gal
